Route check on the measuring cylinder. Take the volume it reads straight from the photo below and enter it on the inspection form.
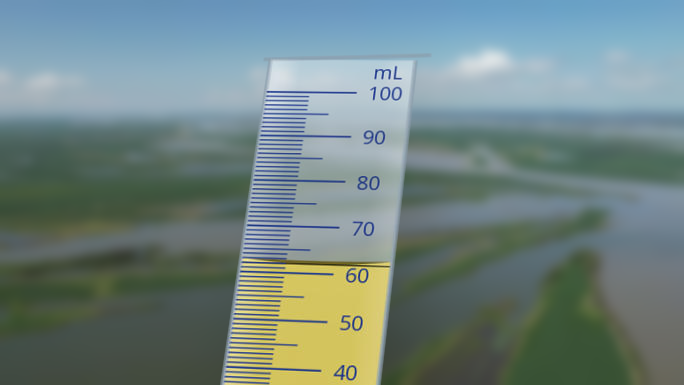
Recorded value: 62 mL
